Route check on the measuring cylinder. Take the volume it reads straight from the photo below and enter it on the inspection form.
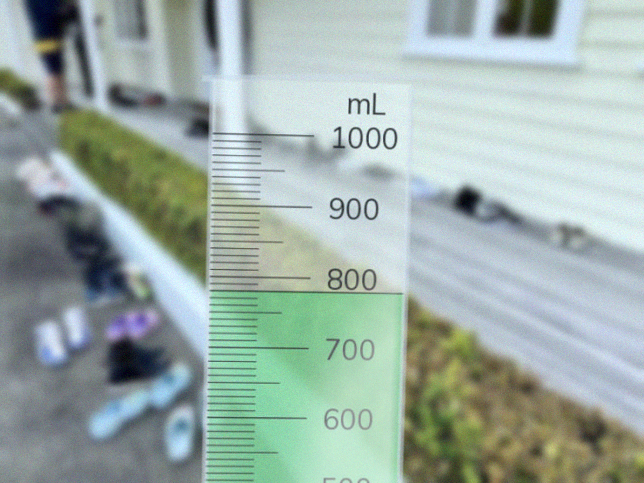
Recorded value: 780 mL
